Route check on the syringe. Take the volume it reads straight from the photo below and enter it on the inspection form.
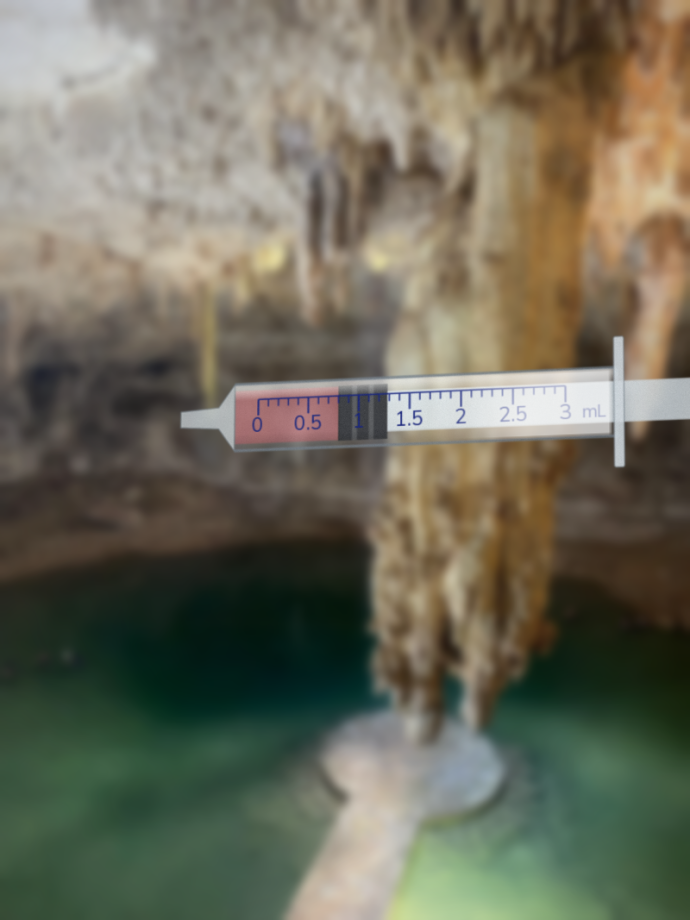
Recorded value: 0.8 mL
